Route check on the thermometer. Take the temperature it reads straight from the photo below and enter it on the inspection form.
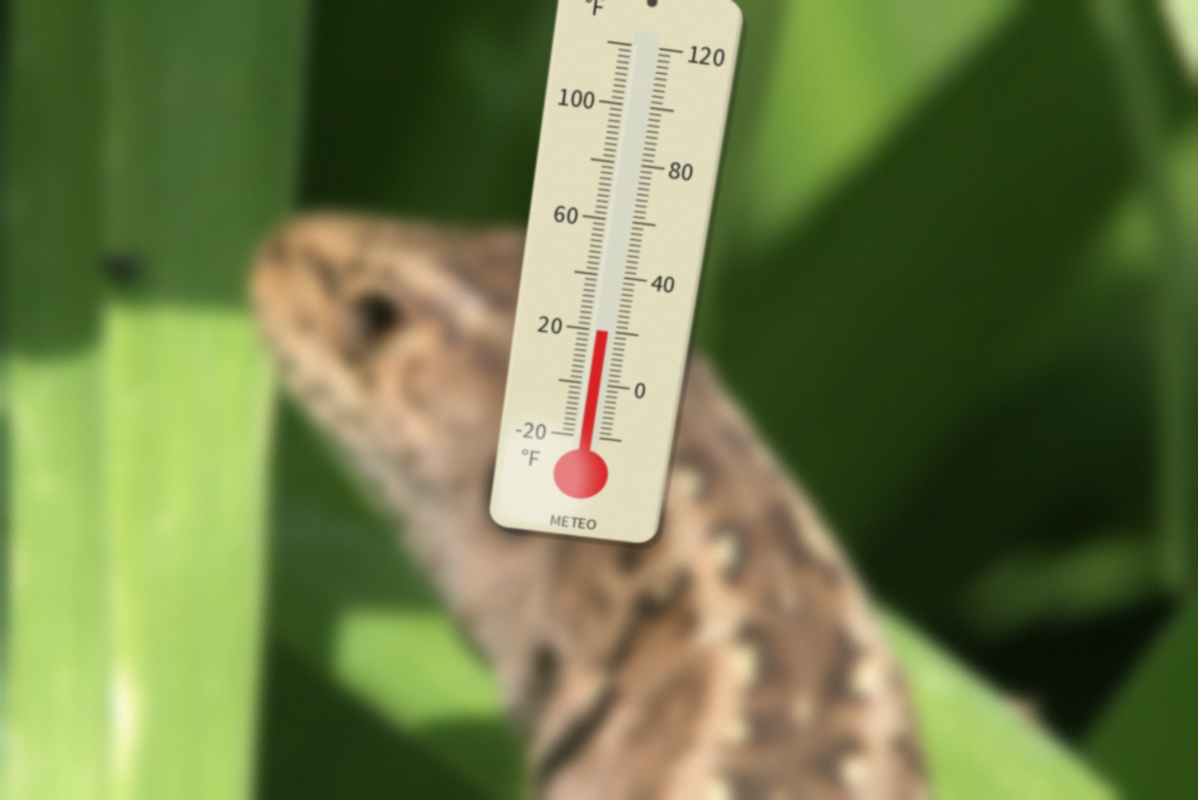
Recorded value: 20 °F
